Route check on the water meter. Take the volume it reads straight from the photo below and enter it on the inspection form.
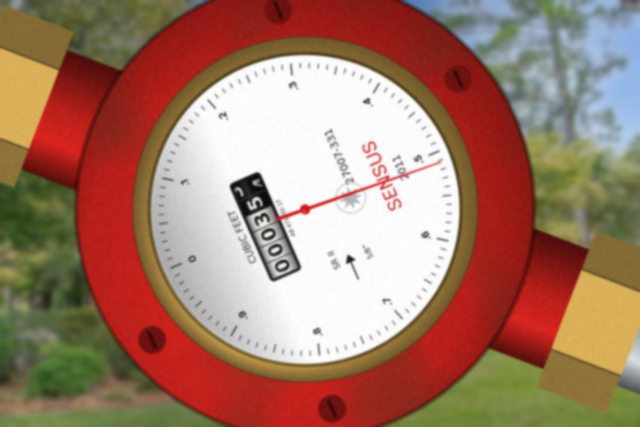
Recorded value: 353.51 ft³
